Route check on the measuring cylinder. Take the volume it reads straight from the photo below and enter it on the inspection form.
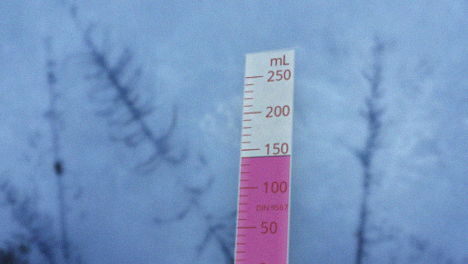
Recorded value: 140 mL
